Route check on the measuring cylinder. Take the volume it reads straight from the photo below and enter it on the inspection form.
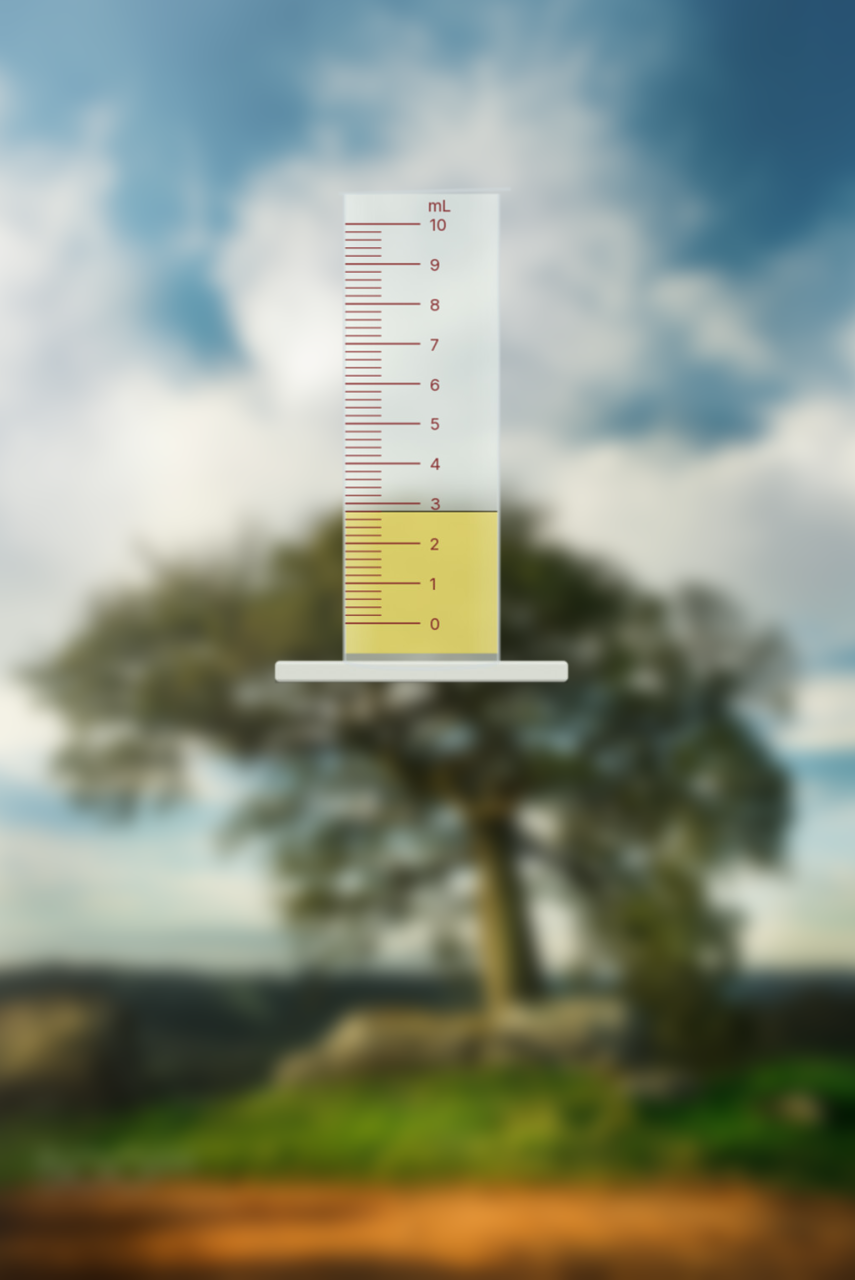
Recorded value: 2.8 mL
